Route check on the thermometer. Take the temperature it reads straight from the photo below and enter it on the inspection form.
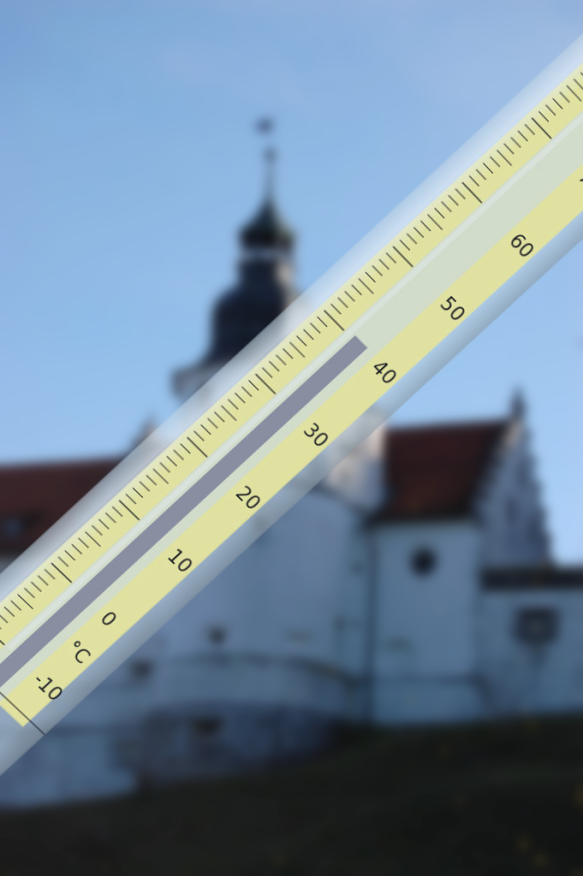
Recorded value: 40.5 °C
